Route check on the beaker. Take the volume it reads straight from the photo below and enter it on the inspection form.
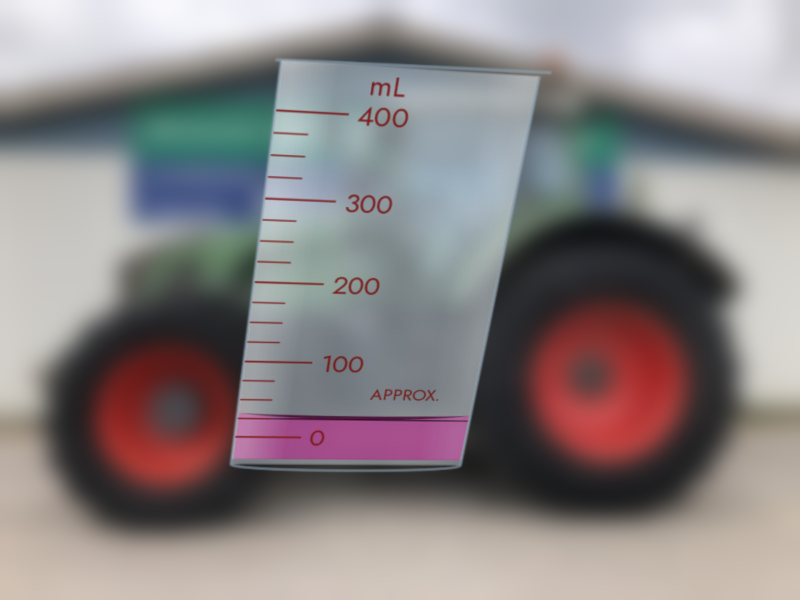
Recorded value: 25 mL
